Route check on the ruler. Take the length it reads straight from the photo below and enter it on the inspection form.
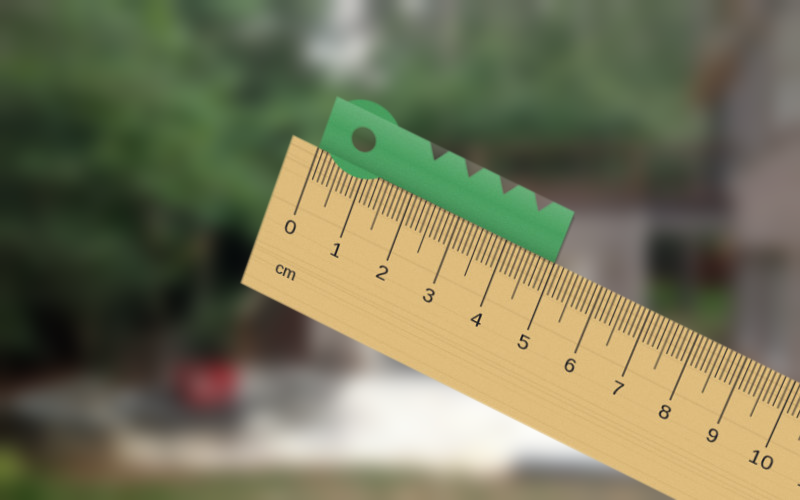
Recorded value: 5 cm
